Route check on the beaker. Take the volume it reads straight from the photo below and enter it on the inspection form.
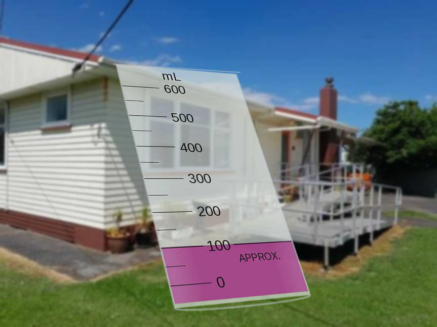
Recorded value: 100 mL
